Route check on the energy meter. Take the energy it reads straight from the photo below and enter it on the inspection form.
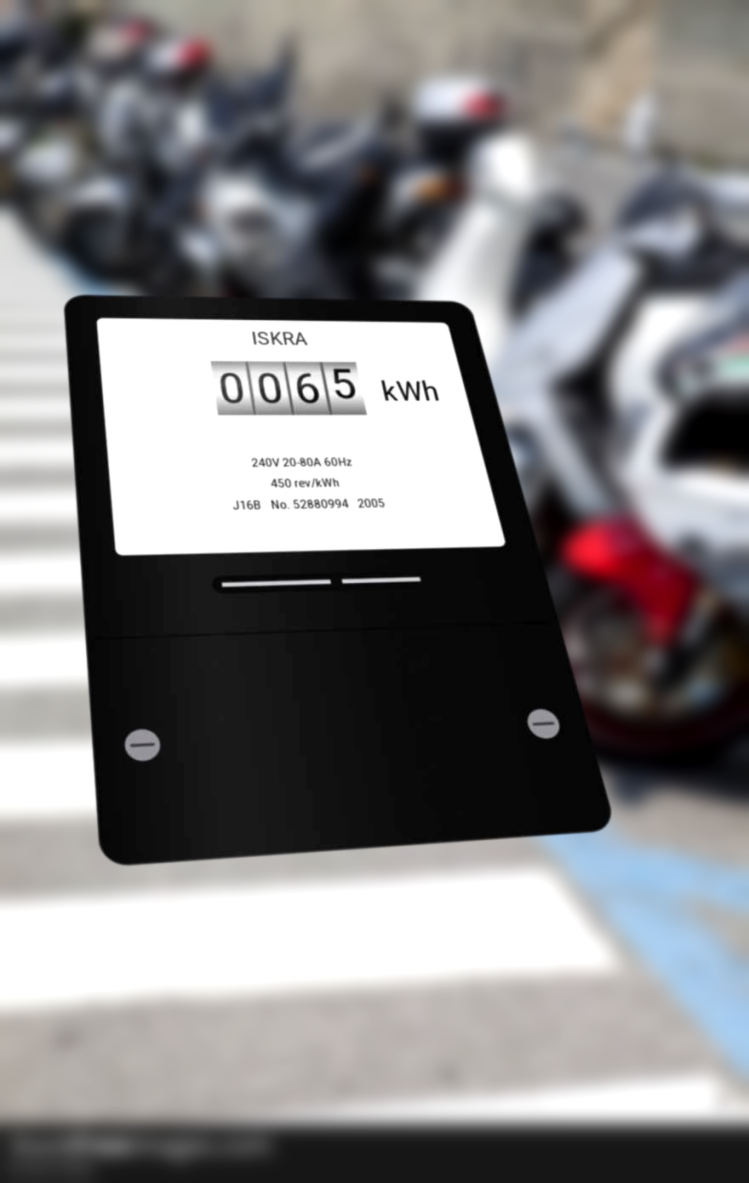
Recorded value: 65 kWh
